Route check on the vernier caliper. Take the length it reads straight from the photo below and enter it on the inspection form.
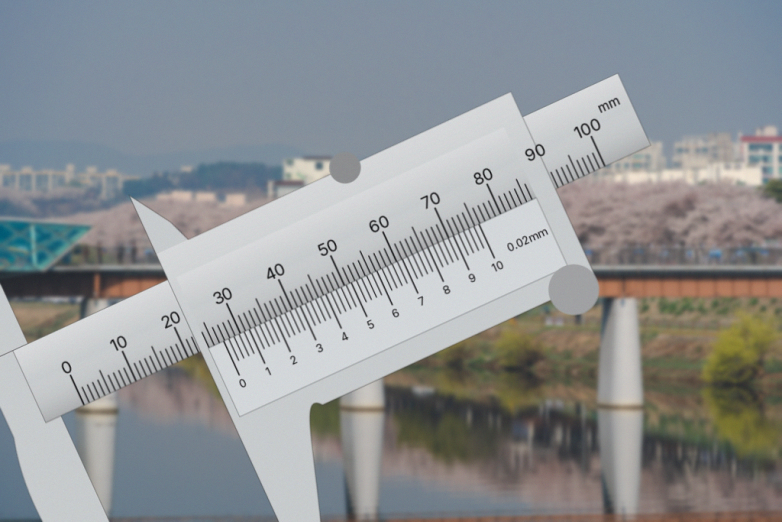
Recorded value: 26.8 mm
